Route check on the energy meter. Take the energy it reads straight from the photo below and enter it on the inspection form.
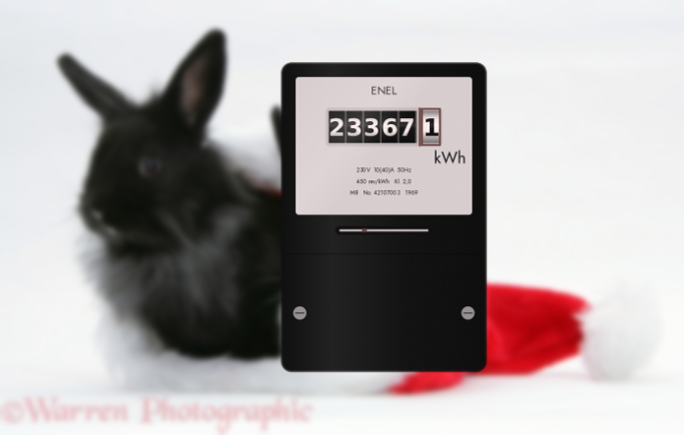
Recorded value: 23367.1 kWh
